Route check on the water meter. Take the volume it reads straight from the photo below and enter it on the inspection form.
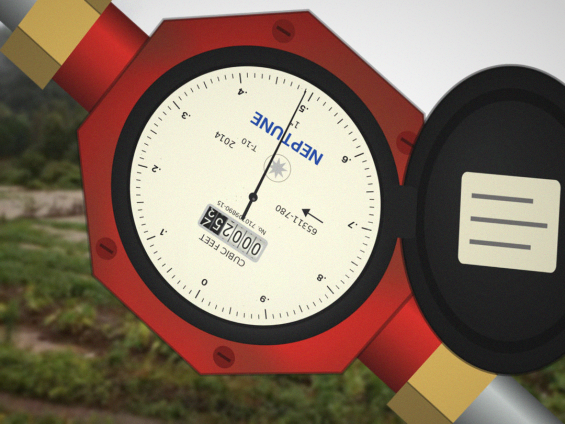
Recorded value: 252.49 ft³
